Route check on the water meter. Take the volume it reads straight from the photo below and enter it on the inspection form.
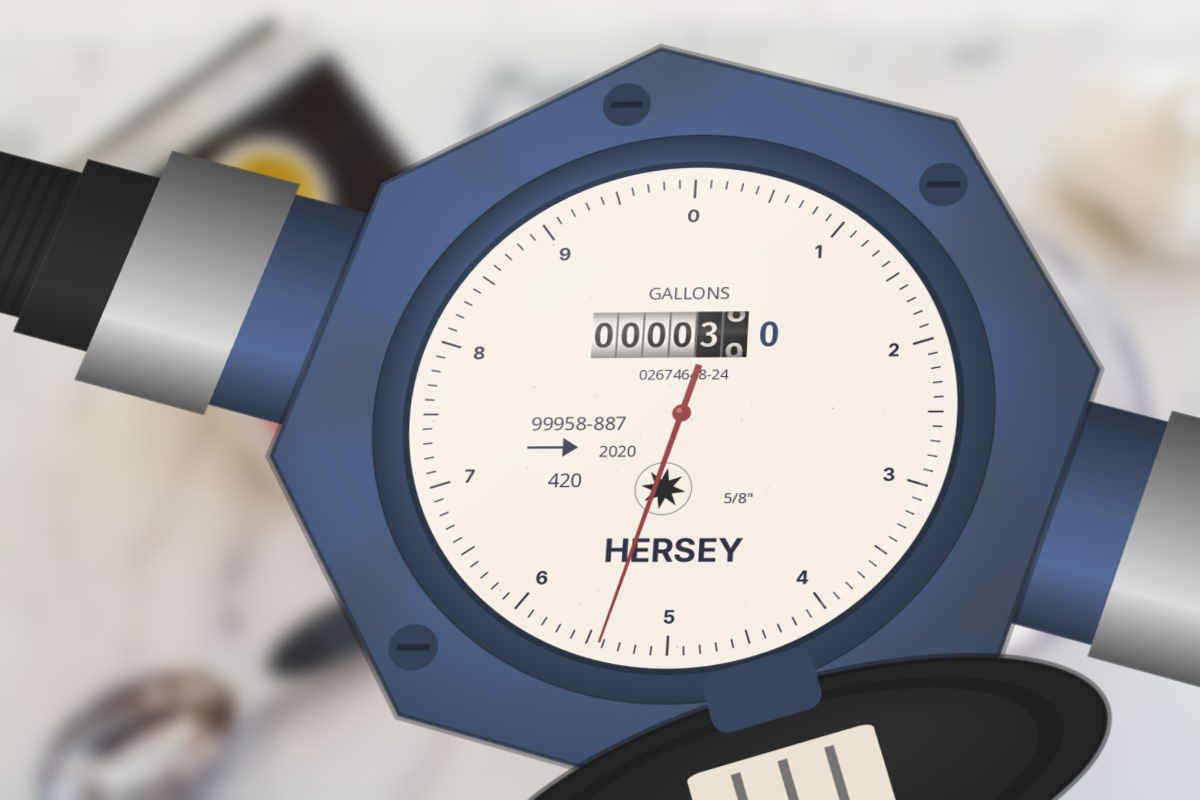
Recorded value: 385.4 gal
